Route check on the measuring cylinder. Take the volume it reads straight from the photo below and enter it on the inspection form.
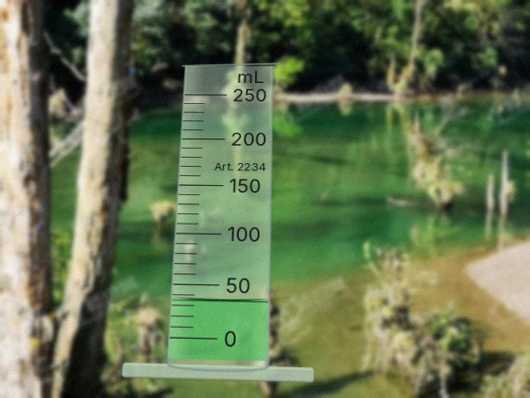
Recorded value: 35 mL
